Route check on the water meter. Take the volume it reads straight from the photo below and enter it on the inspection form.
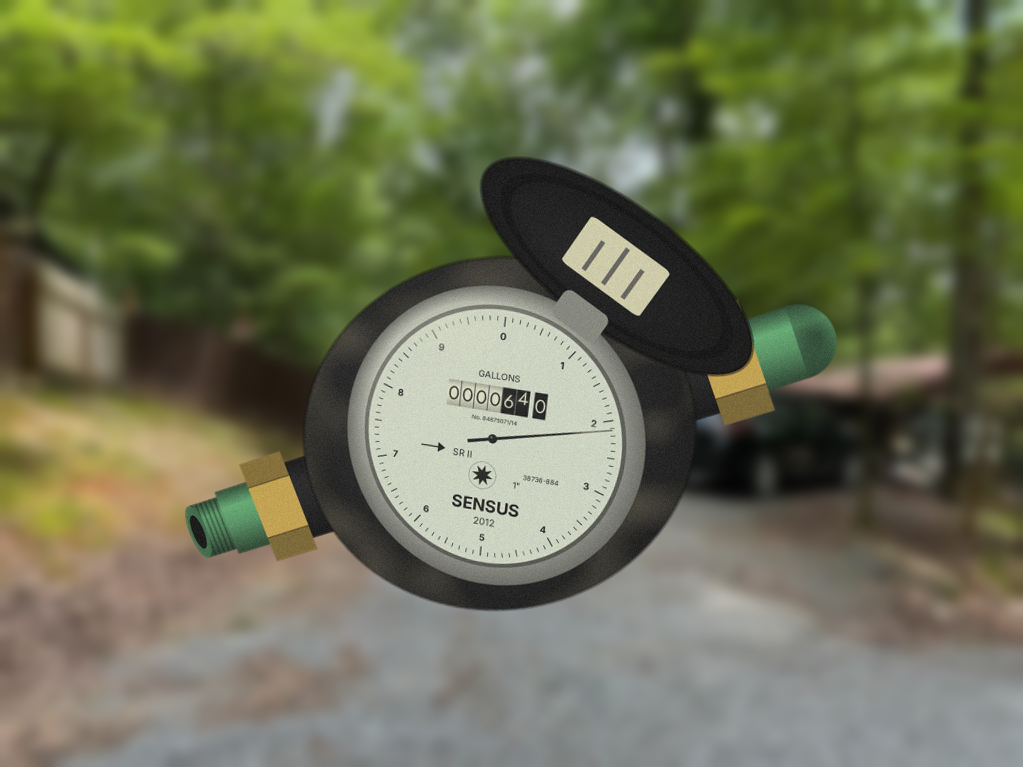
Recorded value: 642.1 gal
